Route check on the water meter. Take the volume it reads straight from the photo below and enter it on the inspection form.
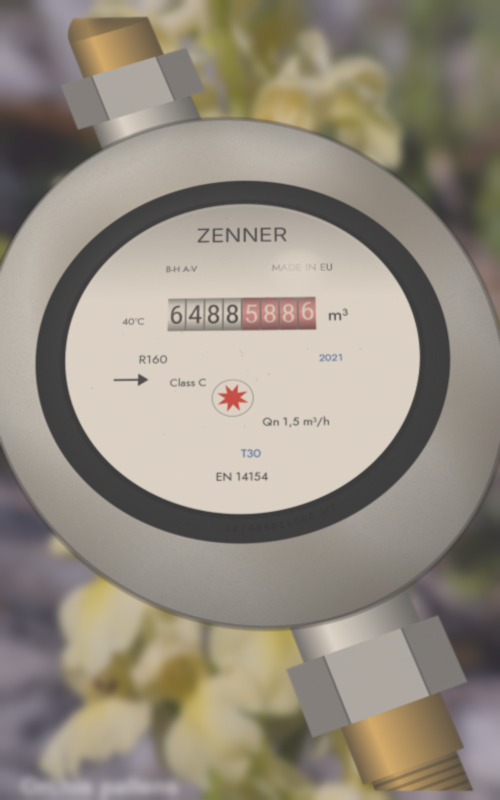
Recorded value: 6488.5886 m³
